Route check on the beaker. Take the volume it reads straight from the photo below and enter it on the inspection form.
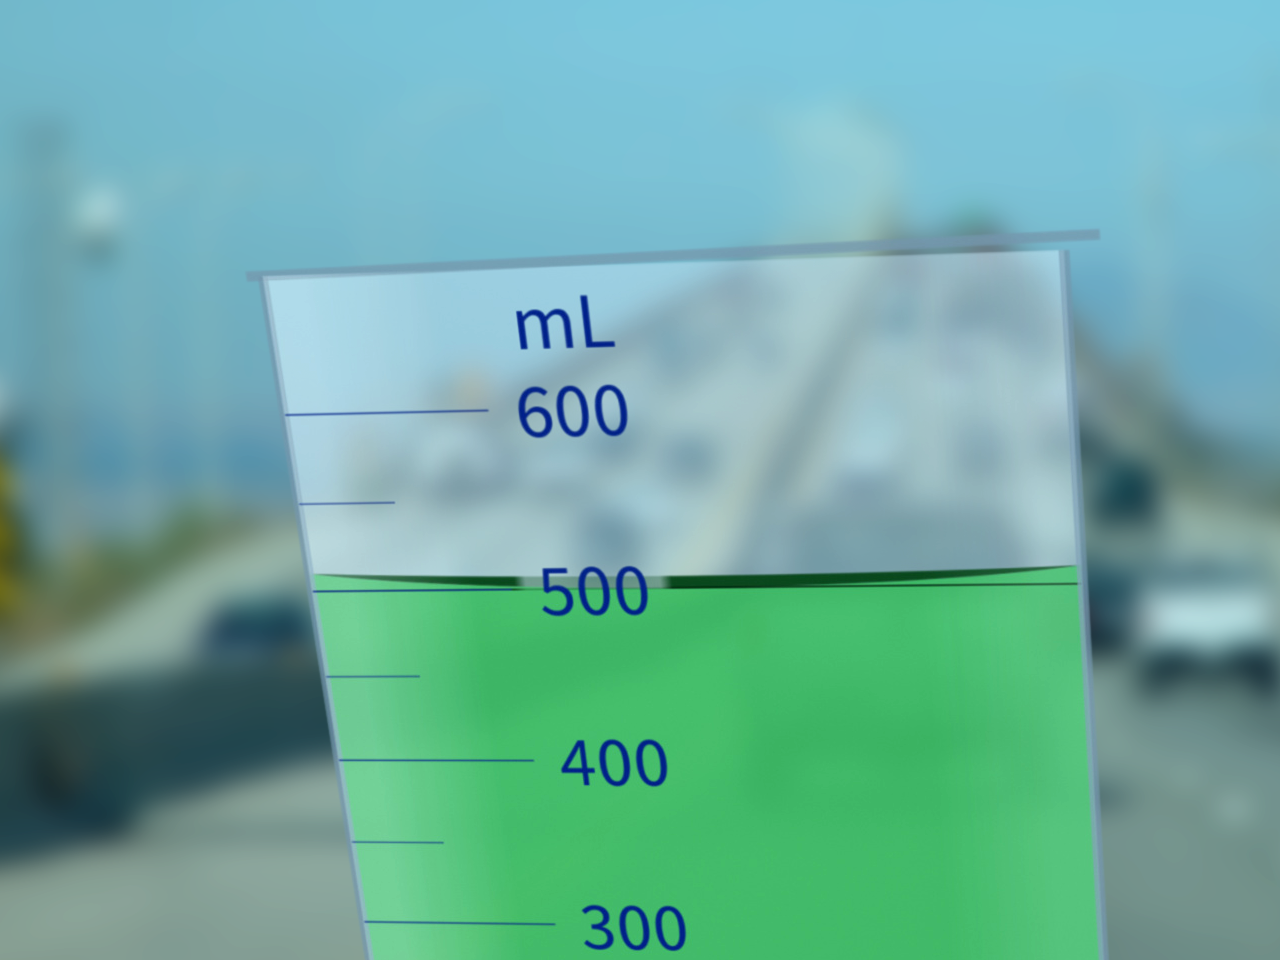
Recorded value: 500 mL
